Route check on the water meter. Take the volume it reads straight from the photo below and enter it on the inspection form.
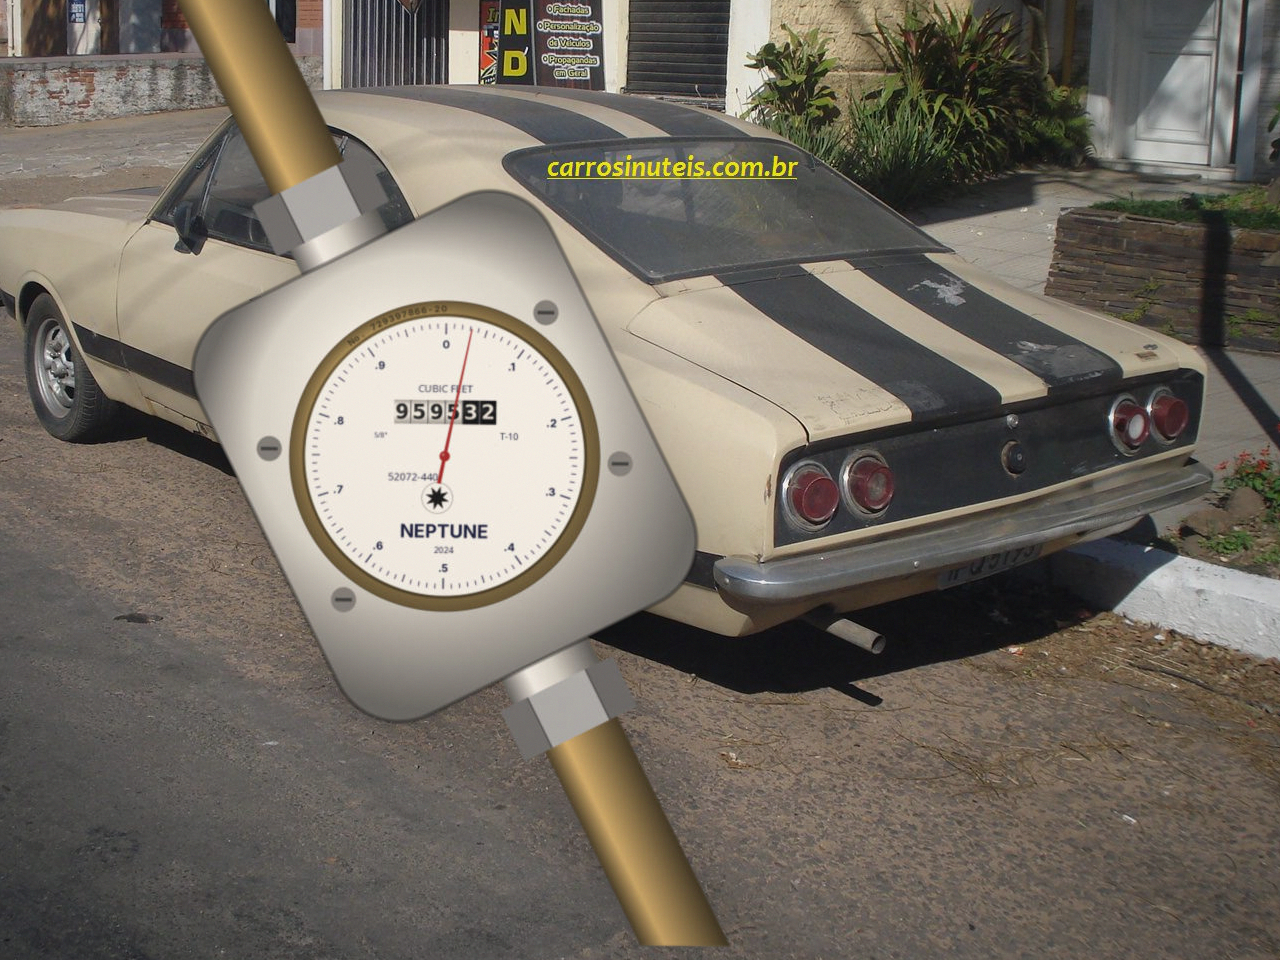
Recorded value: 959532.03 ft³
